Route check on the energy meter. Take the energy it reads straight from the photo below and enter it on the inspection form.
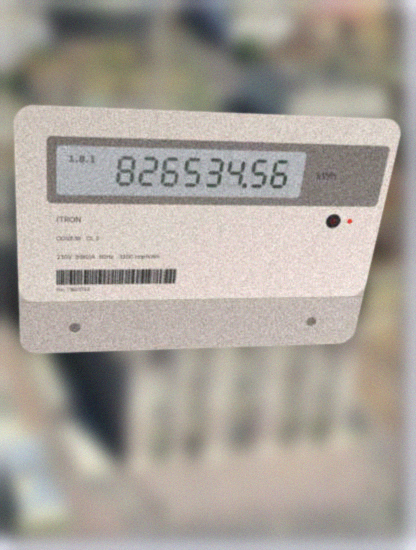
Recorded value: 826534.56 kWh
